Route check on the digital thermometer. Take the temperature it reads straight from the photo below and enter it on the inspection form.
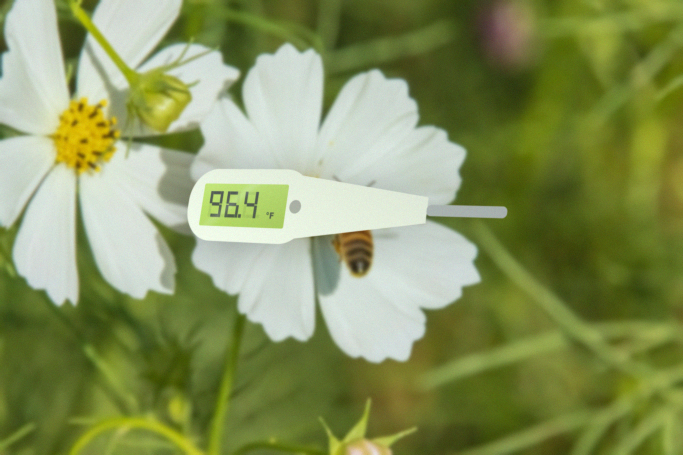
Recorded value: 96.4 °F
